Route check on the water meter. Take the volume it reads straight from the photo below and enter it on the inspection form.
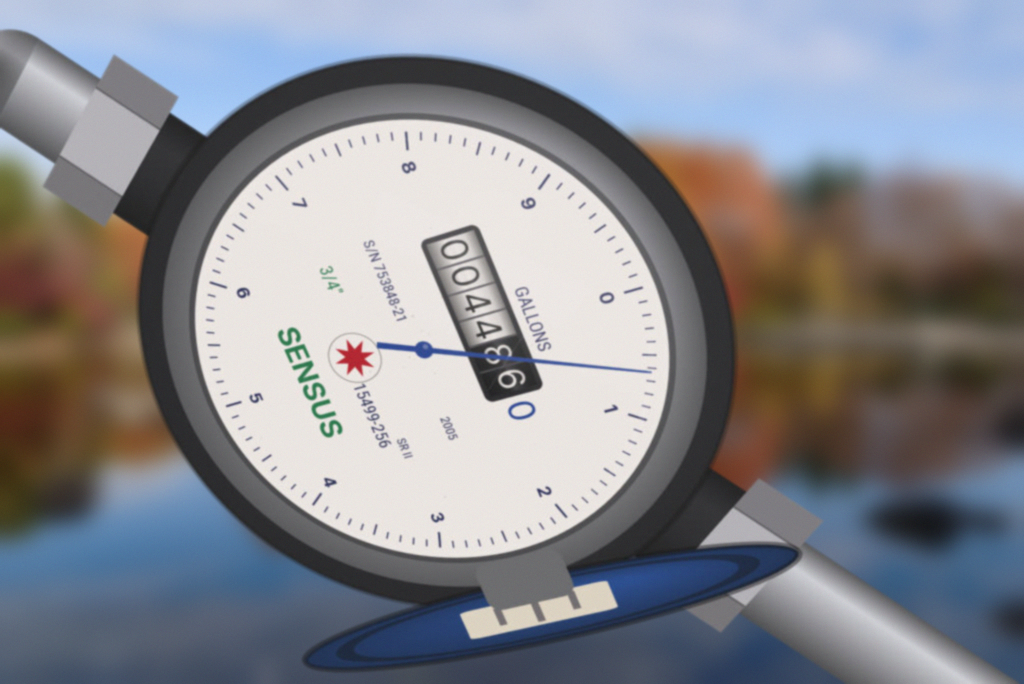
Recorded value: 44860.6 gal
